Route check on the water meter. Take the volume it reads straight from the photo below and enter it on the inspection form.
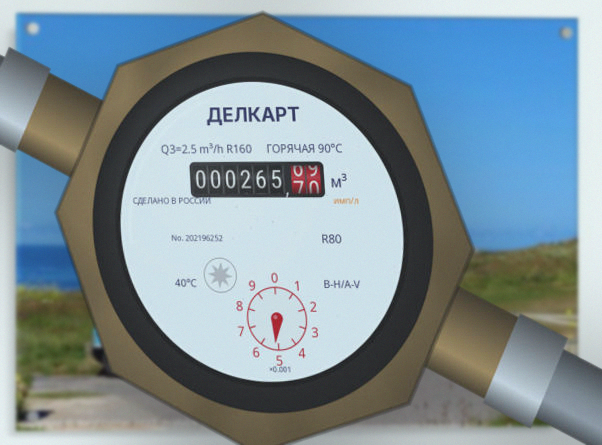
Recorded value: 265.695 m³
